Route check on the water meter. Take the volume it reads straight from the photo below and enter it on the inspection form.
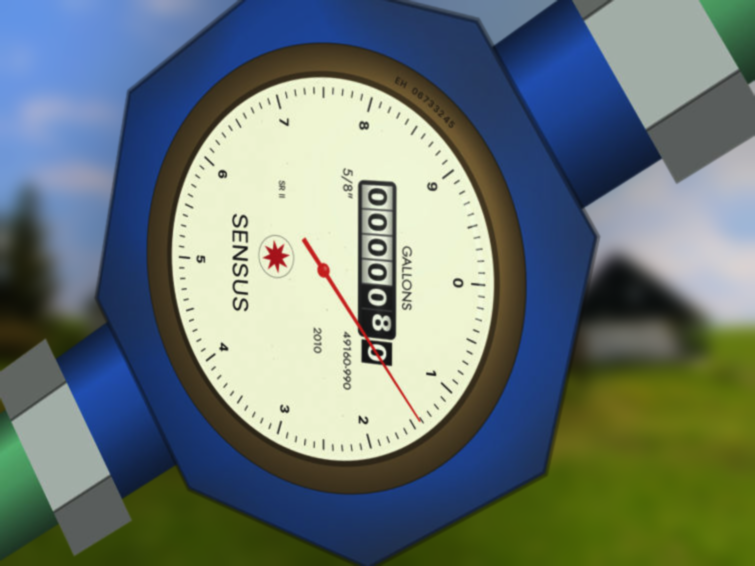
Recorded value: 81.4 gal
